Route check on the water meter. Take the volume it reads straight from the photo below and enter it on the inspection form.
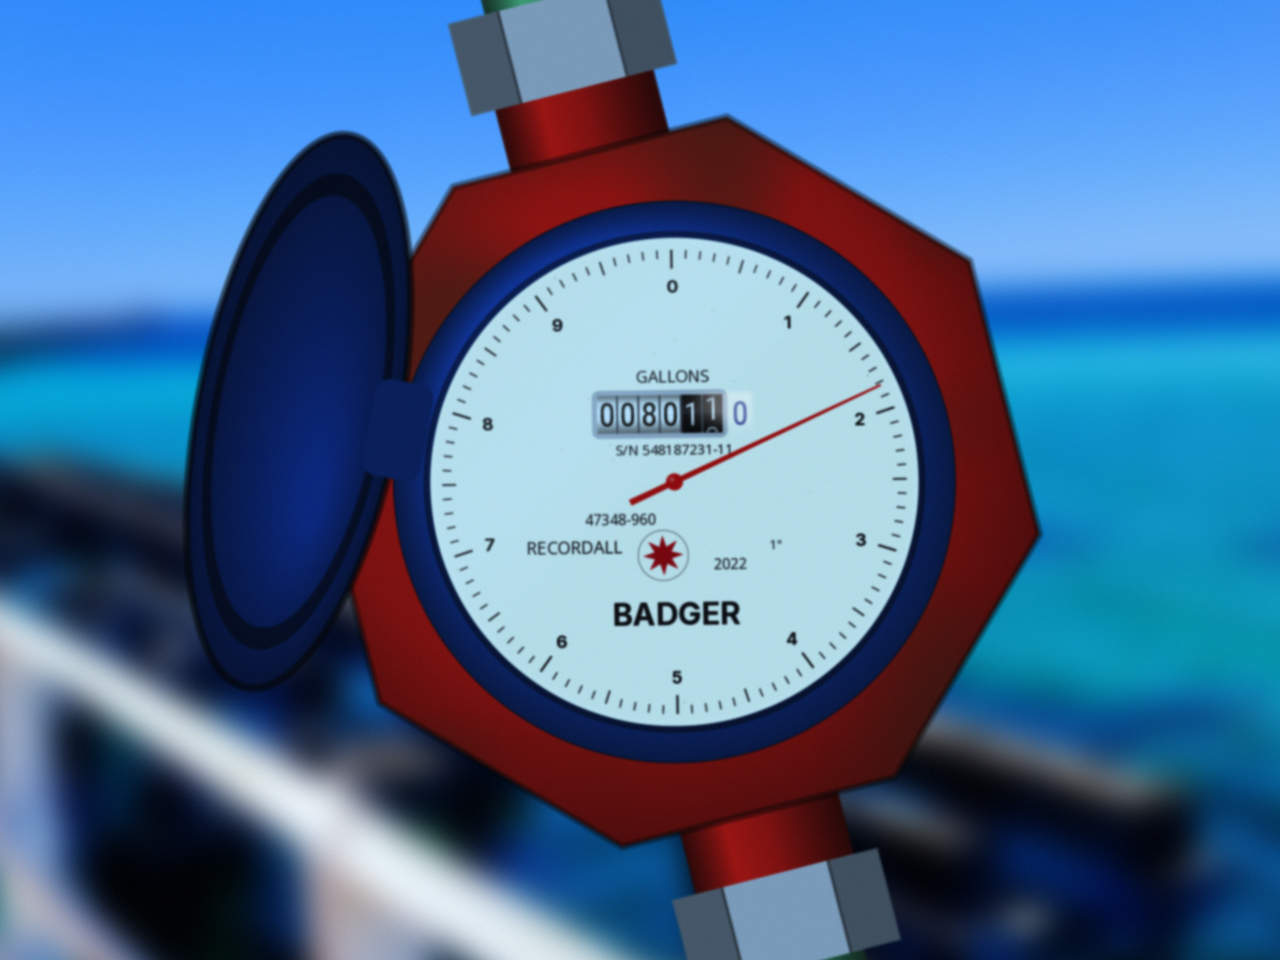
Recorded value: 80111.8 gal
